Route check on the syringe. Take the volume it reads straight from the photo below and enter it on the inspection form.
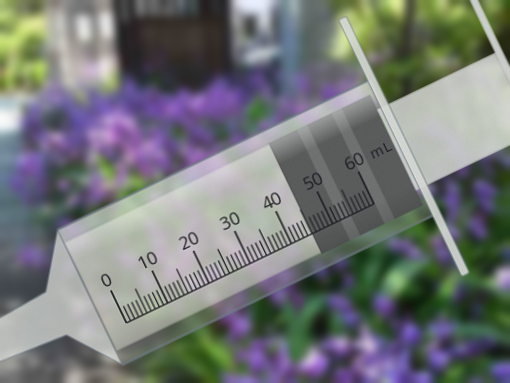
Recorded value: 45 mL
